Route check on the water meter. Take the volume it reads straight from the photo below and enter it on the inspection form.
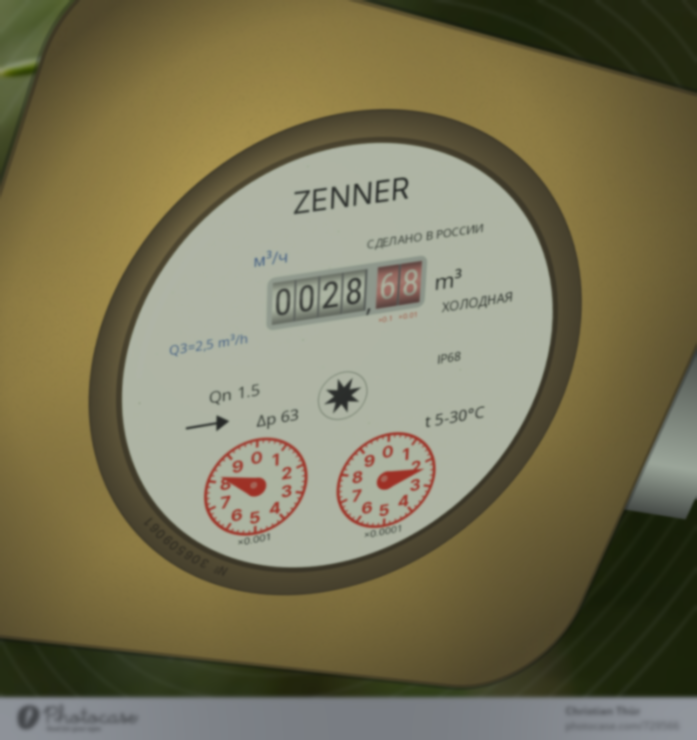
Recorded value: 28.6882 m³
